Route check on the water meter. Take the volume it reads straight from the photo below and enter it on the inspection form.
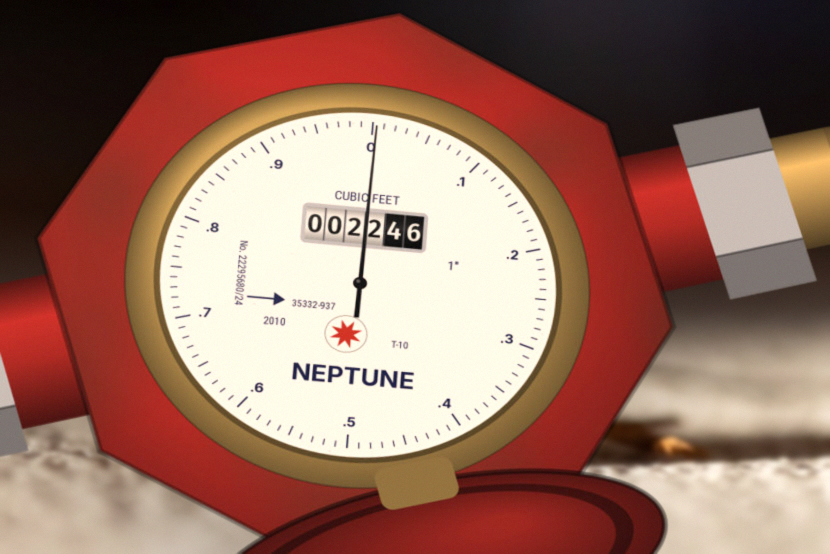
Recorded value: 2246.00 ft³
